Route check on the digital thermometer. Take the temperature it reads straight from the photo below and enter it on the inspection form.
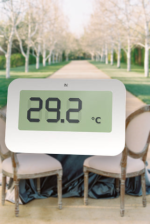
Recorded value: 29.2 °C
